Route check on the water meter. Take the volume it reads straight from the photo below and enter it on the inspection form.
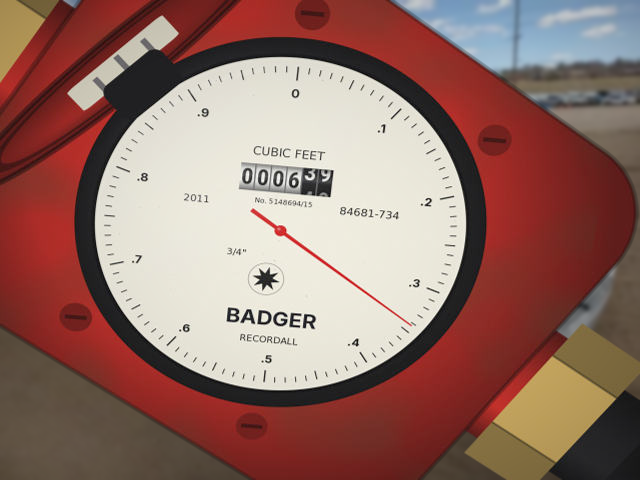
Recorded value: 639.34 ft³
